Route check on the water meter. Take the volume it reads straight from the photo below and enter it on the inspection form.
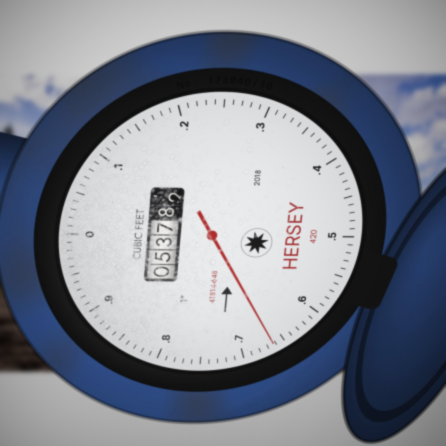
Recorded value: 53781.66 ft³
